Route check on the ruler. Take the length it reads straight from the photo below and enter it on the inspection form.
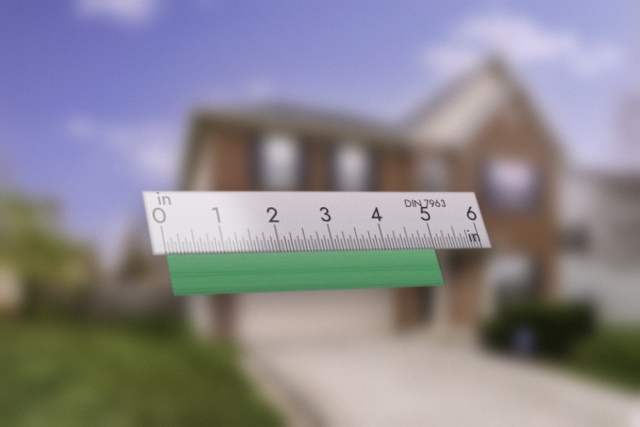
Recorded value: 5 in
